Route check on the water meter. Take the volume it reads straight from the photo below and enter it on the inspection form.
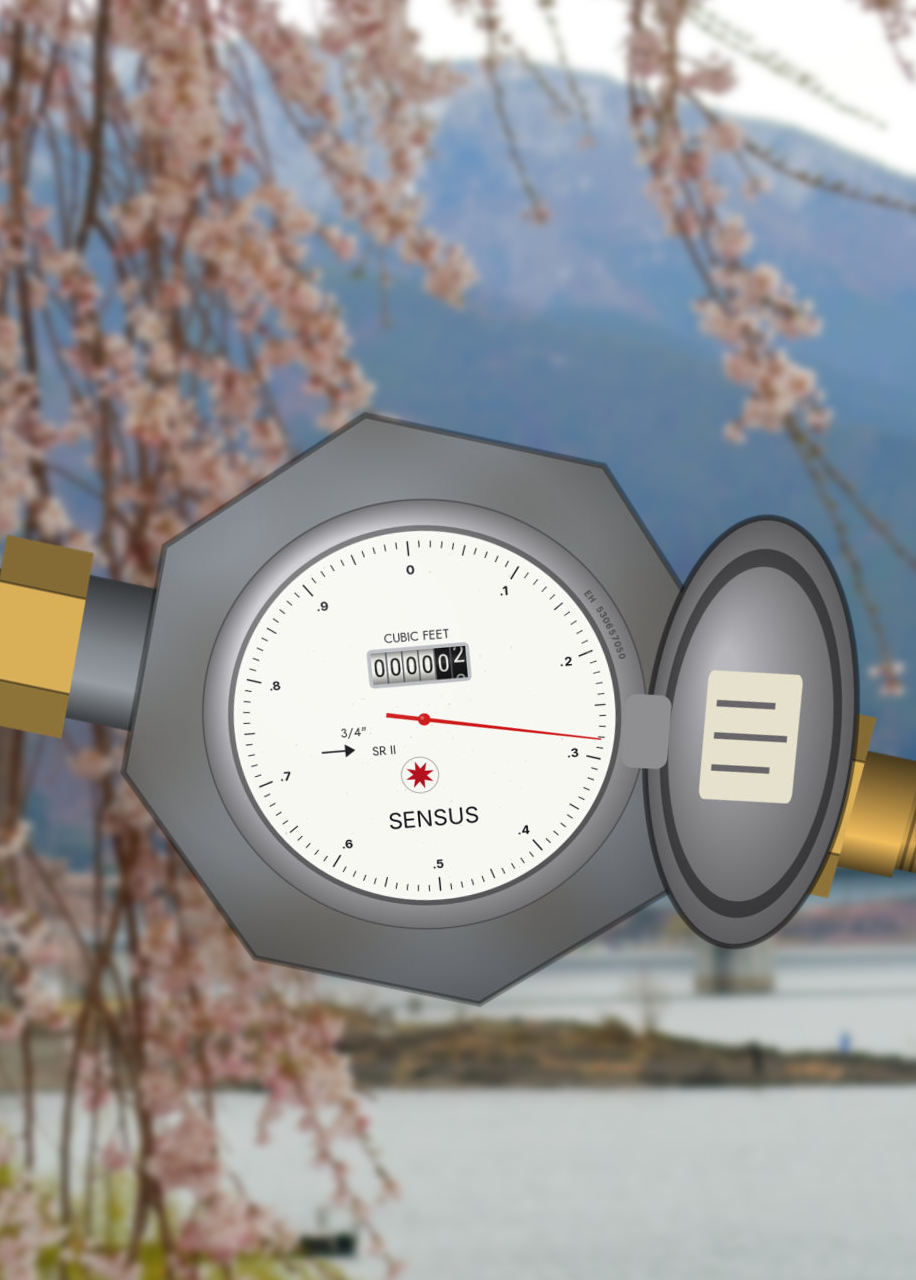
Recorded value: 2.28 ft³
